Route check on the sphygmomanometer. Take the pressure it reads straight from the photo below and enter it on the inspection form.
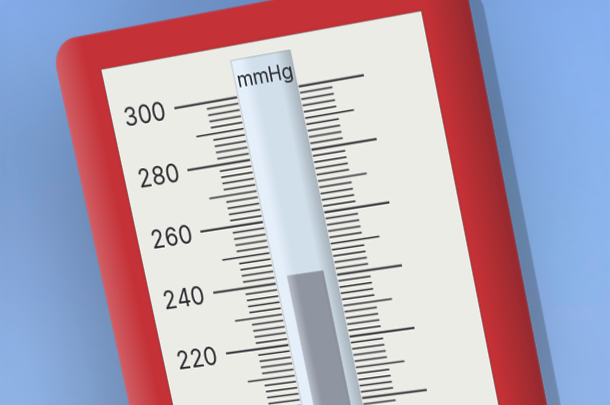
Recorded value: 242 mmHg
